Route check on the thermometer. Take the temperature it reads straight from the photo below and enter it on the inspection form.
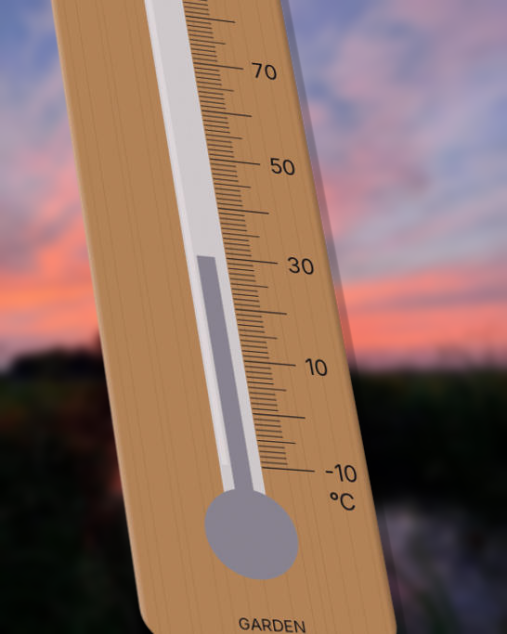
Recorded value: 30 °C
